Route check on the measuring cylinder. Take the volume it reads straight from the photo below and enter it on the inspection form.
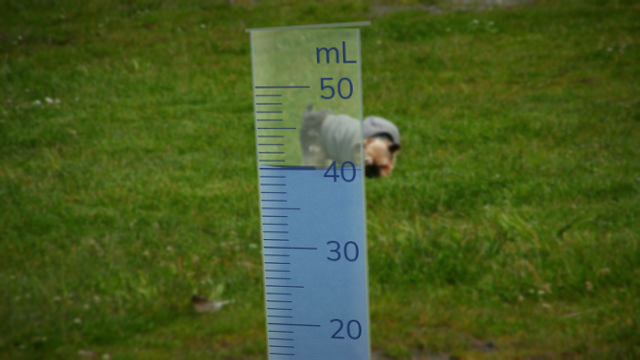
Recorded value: 40 mL
